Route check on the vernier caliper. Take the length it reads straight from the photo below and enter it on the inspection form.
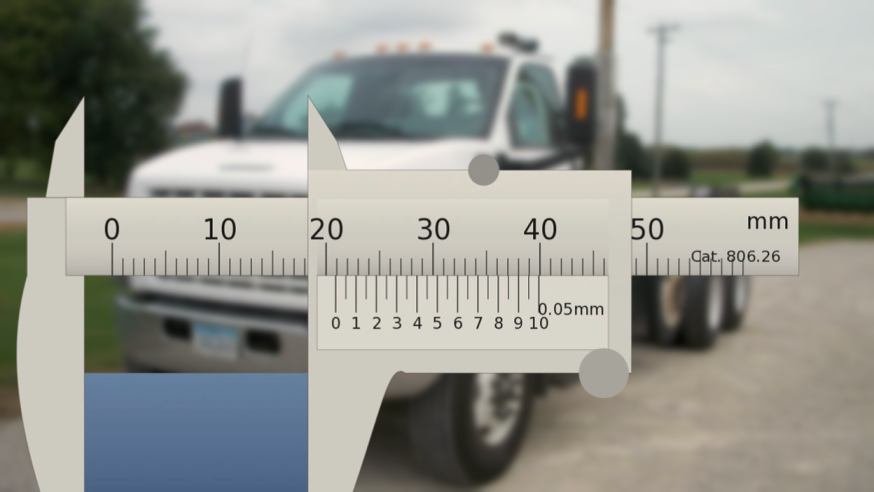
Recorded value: 20.9 mm
